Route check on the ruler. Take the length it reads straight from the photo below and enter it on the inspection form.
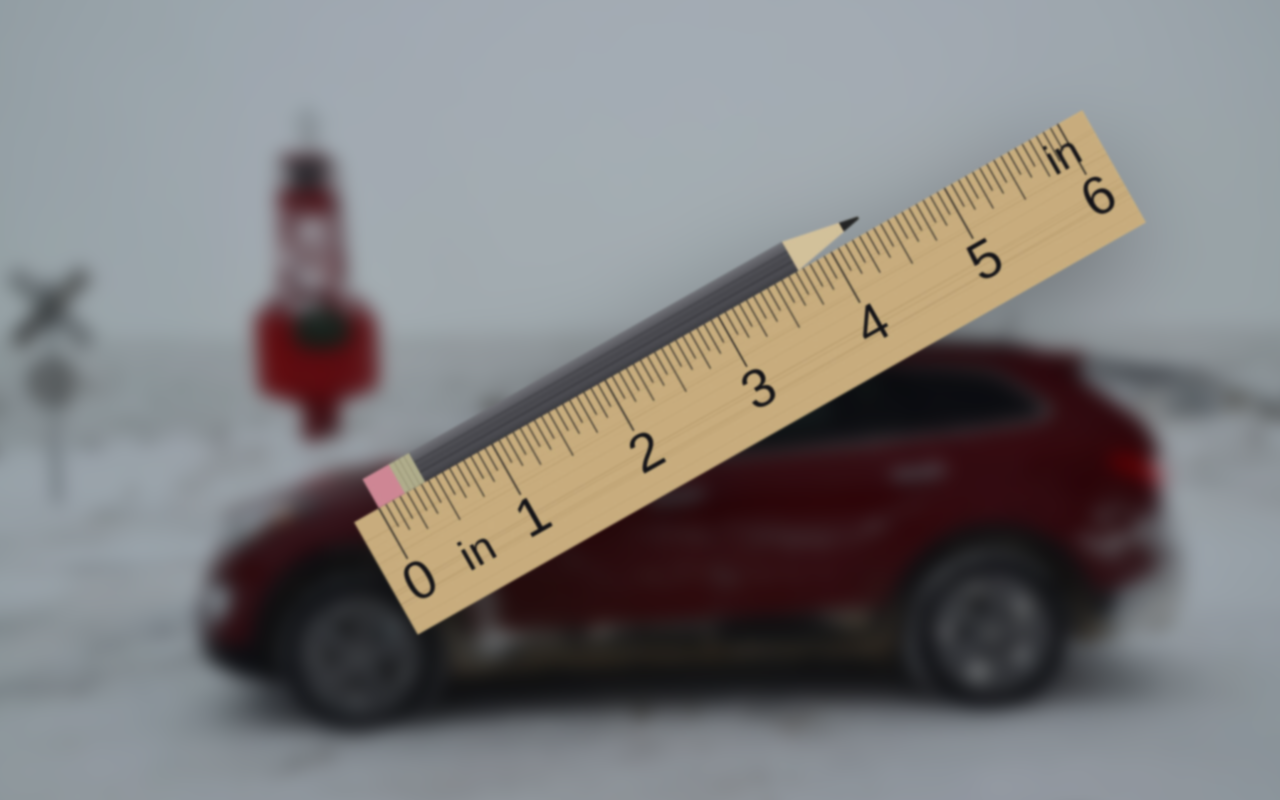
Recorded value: 4.3125 in
